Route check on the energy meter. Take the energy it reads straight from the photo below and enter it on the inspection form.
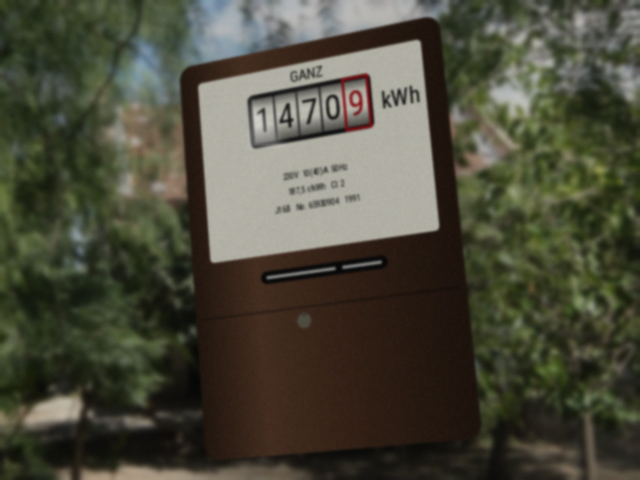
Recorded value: 1470.9 kWh
